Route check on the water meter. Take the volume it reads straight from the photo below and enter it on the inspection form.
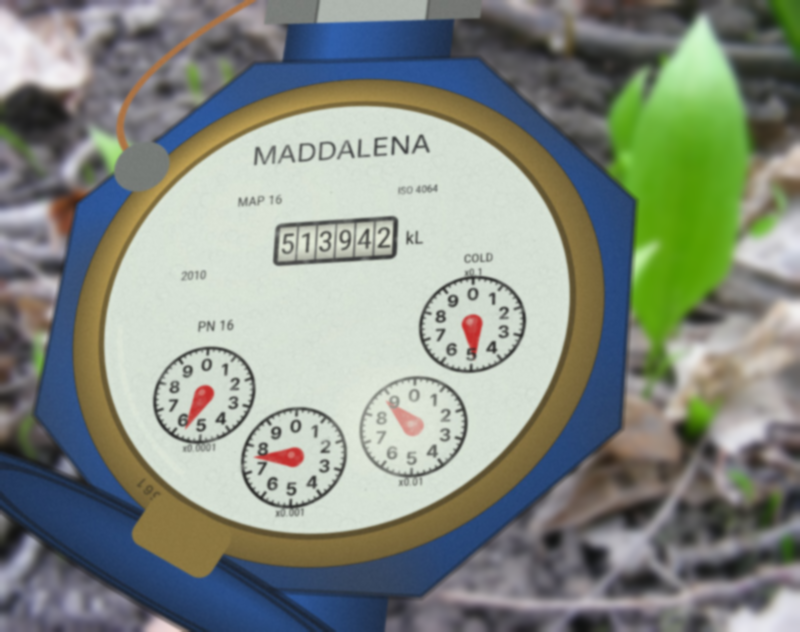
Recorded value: 513942.4875 kL
